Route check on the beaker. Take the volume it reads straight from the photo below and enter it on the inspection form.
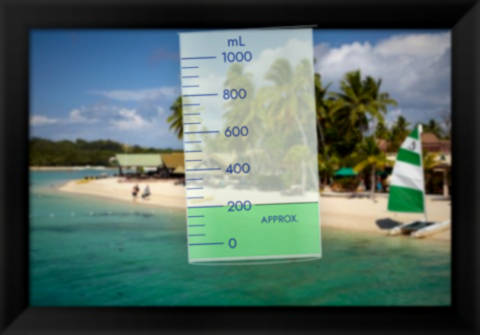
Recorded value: 200 mL
